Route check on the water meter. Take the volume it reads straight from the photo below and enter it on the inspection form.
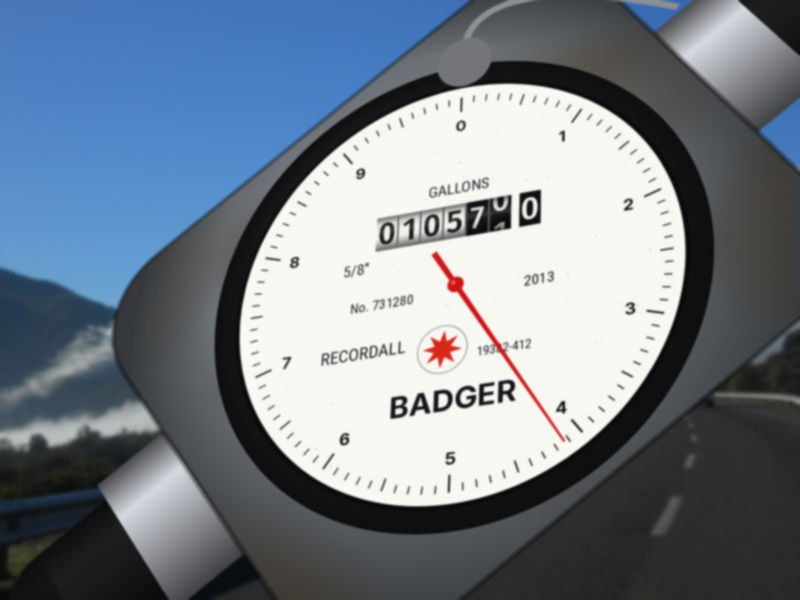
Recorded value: 105704.1 gal
